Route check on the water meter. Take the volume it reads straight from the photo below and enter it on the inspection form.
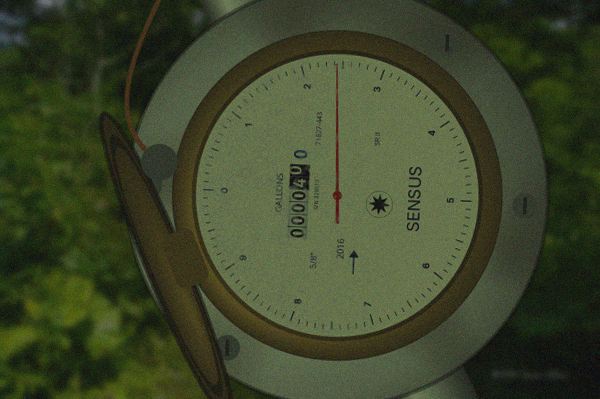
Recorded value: 402.4 gal
